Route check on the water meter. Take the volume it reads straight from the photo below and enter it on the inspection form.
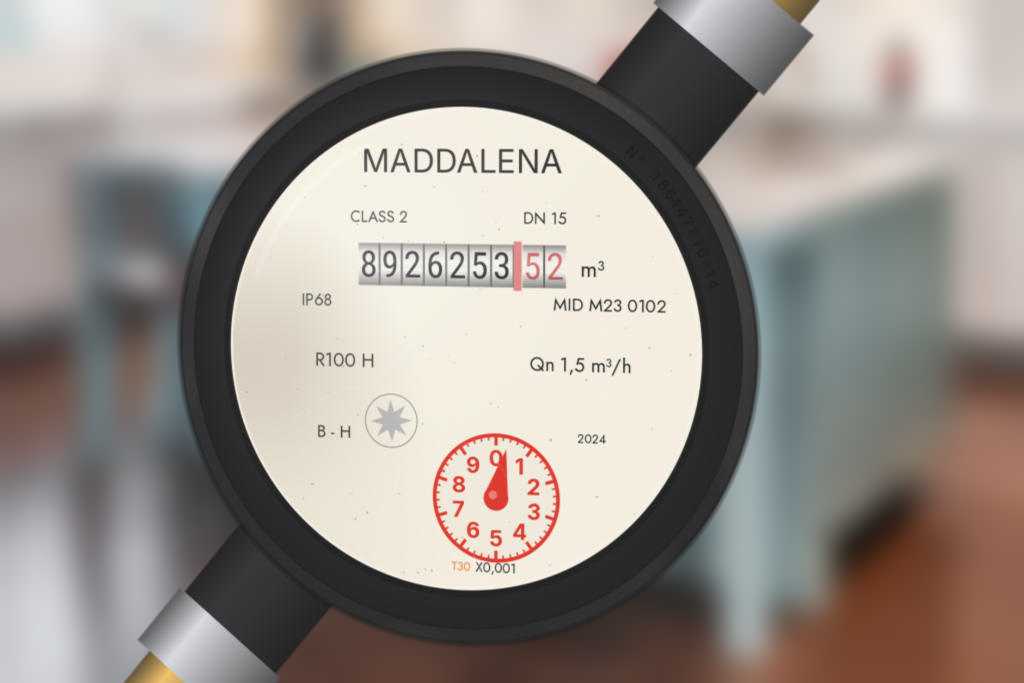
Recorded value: 8926253.520 m³
